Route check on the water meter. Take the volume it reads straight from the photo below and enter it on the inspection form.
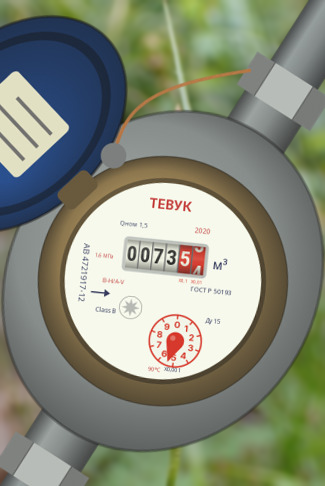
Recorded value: 73.535 m³
